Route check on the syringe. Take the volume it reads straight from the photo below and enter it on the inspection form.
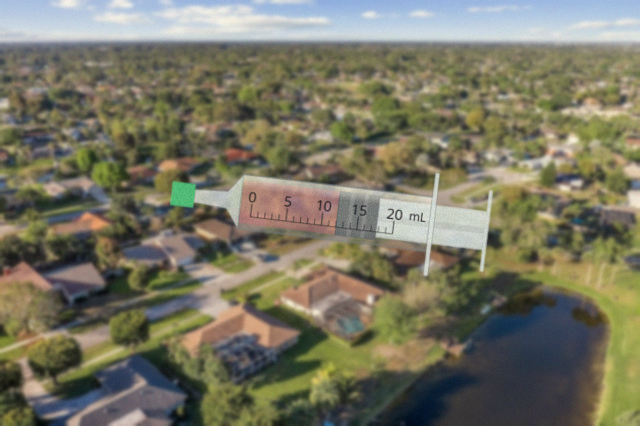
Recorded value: 12 mL
